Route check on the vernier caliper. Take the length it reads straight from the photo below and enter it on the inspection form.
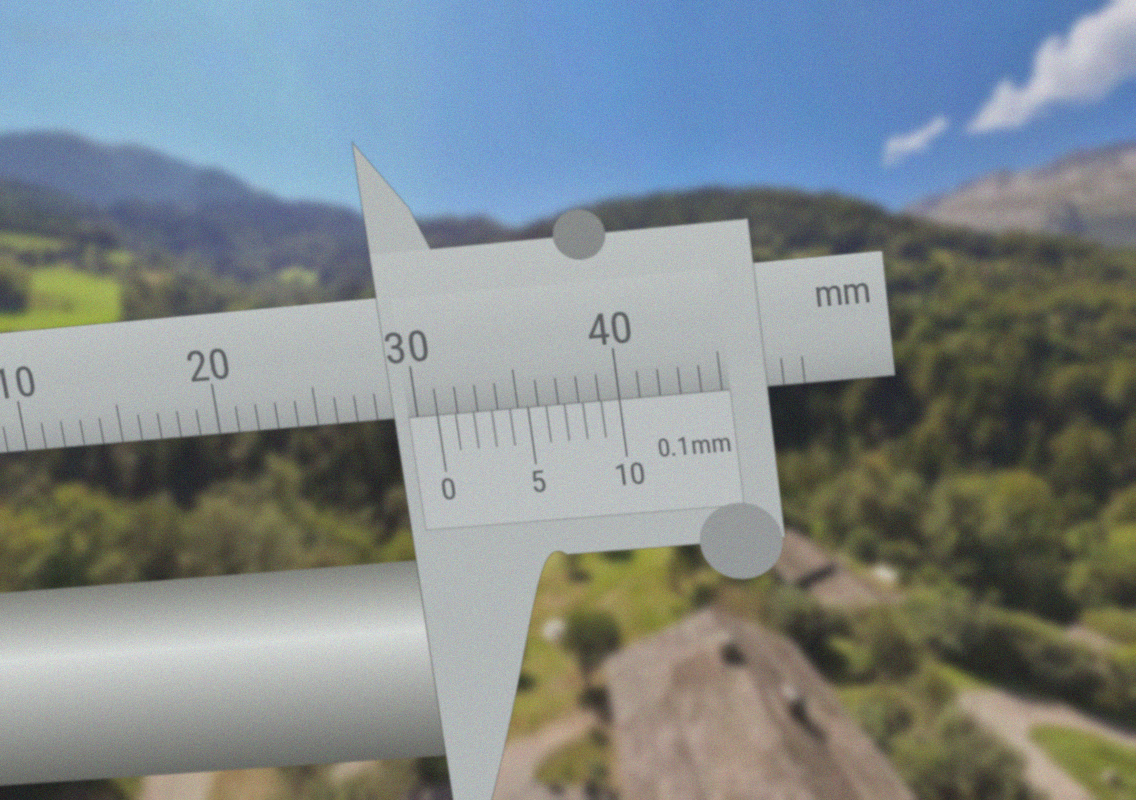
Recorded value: 31.0 mm
